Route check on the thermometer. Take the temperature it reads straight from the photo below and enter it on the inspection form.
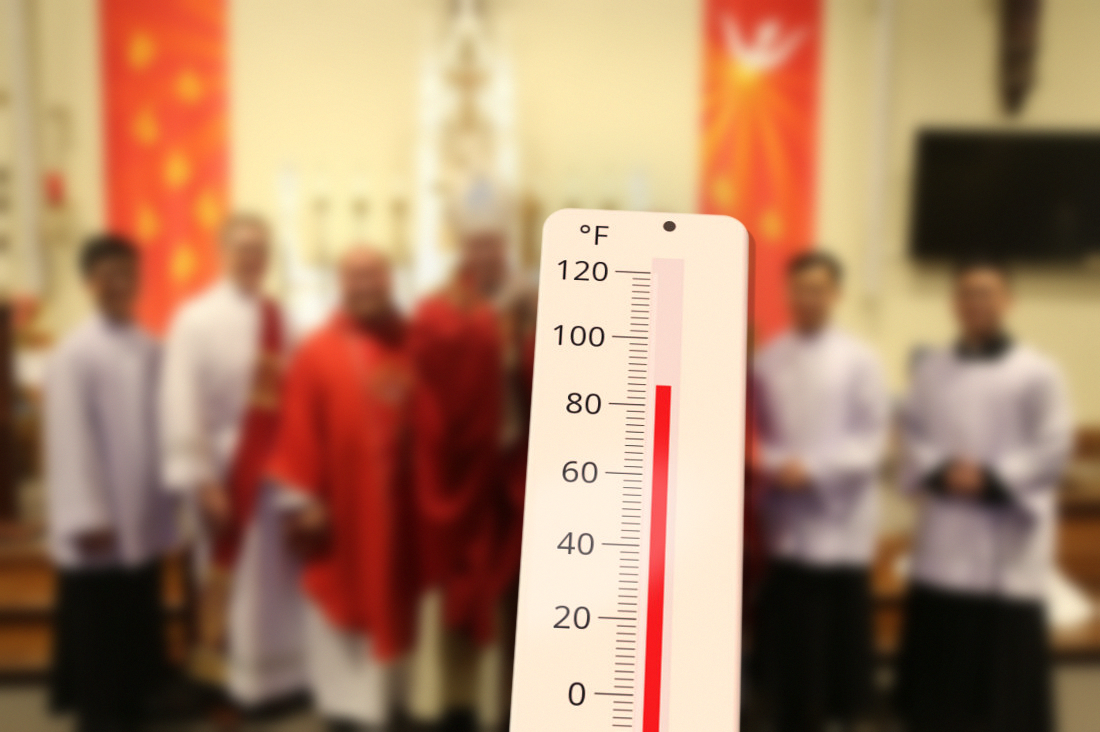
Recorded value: 86 °F
